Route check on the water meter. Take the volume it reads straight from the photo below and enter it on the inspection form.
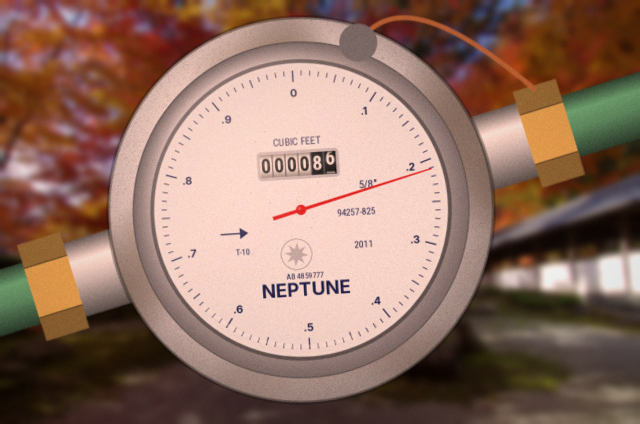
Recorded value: 86.21 ft³
